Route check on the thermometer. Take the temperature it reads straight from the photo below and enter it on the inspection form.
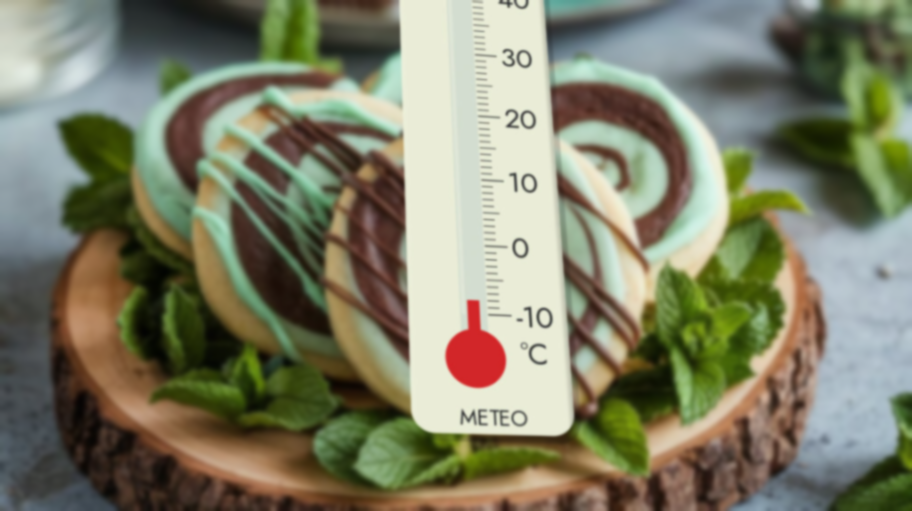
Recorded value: -8 °C
